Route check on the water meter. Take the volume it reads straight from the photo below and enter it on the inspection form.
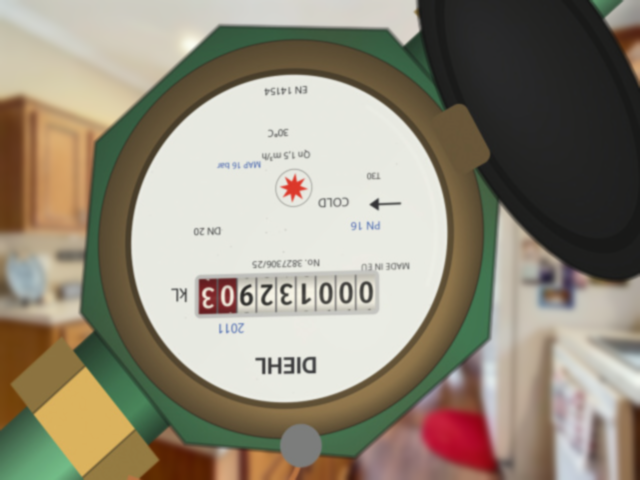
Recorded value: 1329.03 kL
